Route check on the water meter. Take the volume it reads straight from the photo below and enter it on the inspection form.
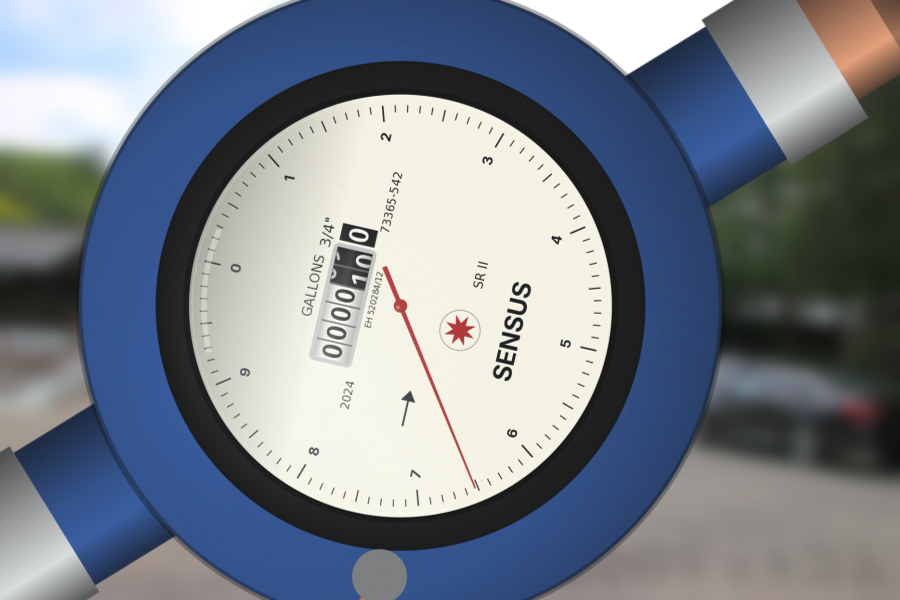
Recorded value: 96.5 gal
